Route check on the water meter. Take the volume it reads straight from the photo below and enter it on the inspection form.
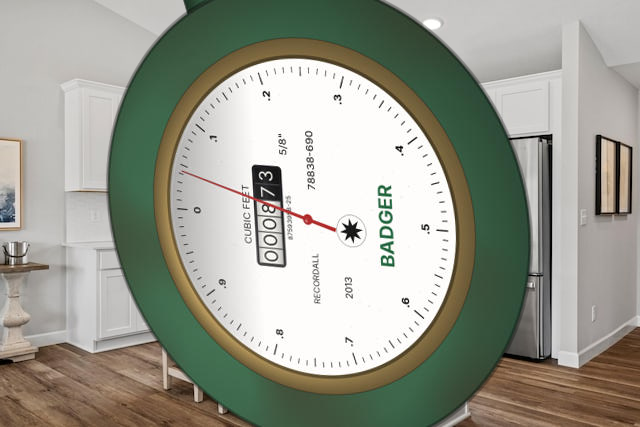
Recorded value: 873.04 ft³
